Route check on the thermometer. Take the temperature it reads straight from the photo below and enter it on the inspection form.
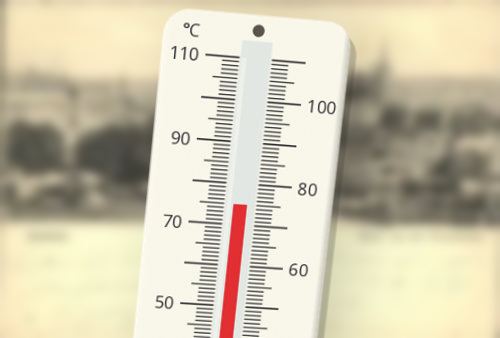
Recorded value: 75 °C
